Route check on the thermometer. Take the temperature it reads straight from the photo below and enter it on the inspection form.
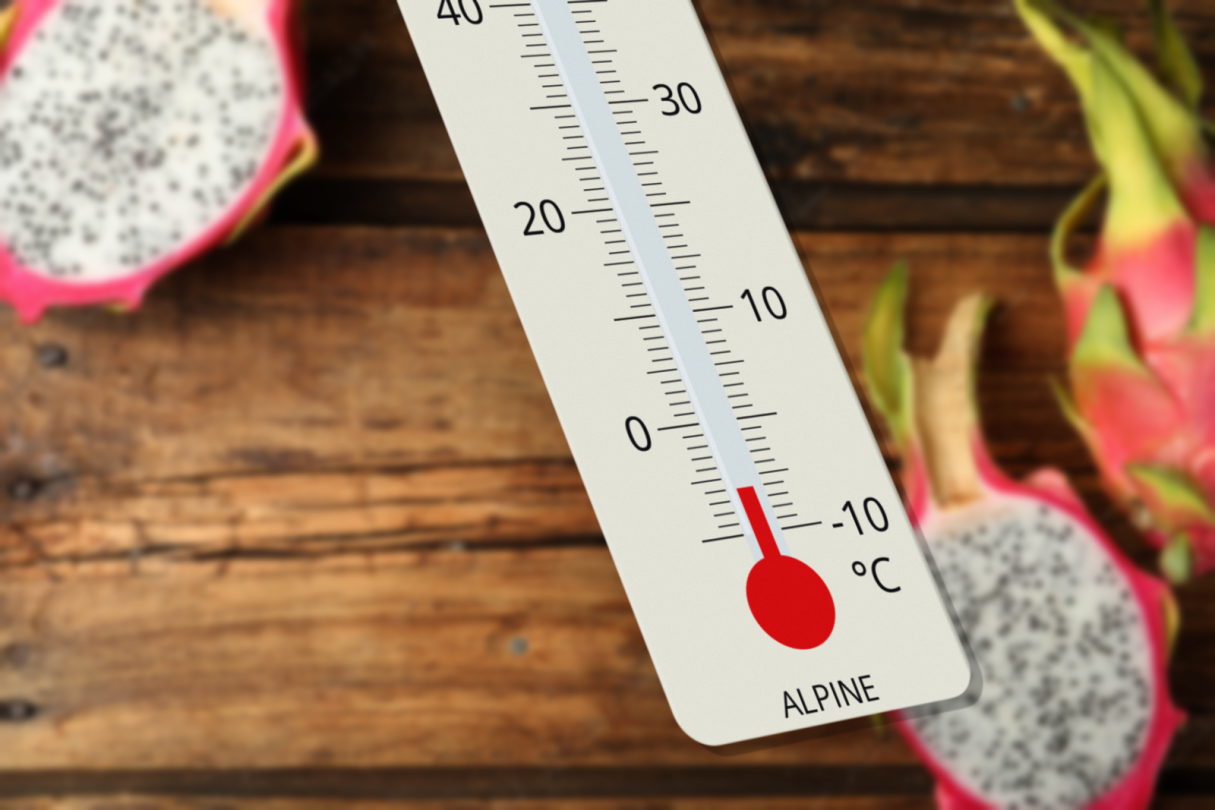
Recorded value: -6 °C
